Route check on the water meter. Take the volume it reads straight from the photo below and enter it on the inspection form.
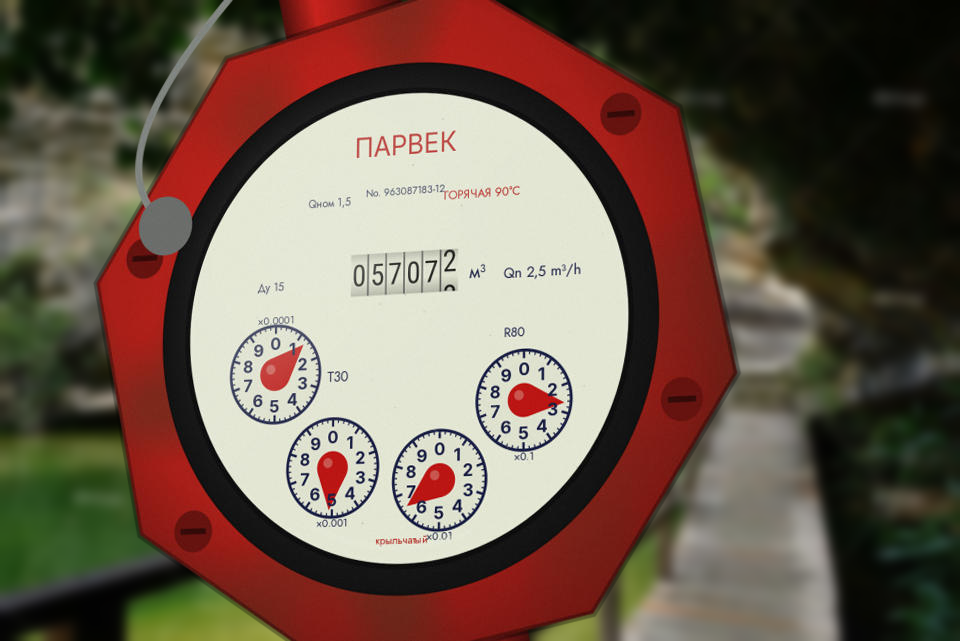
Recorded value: 57072.2651 m³
